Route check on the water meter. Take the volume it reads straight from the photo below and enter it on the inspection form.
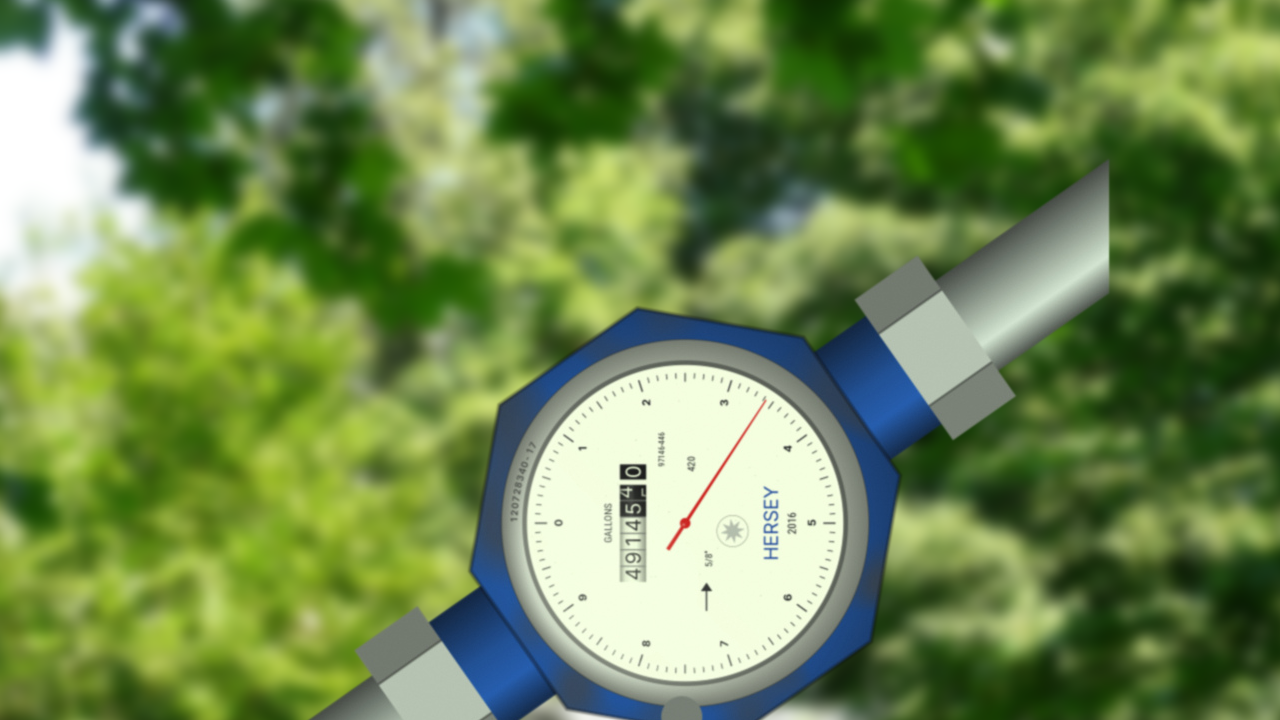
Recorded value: 4914543.4 gal
